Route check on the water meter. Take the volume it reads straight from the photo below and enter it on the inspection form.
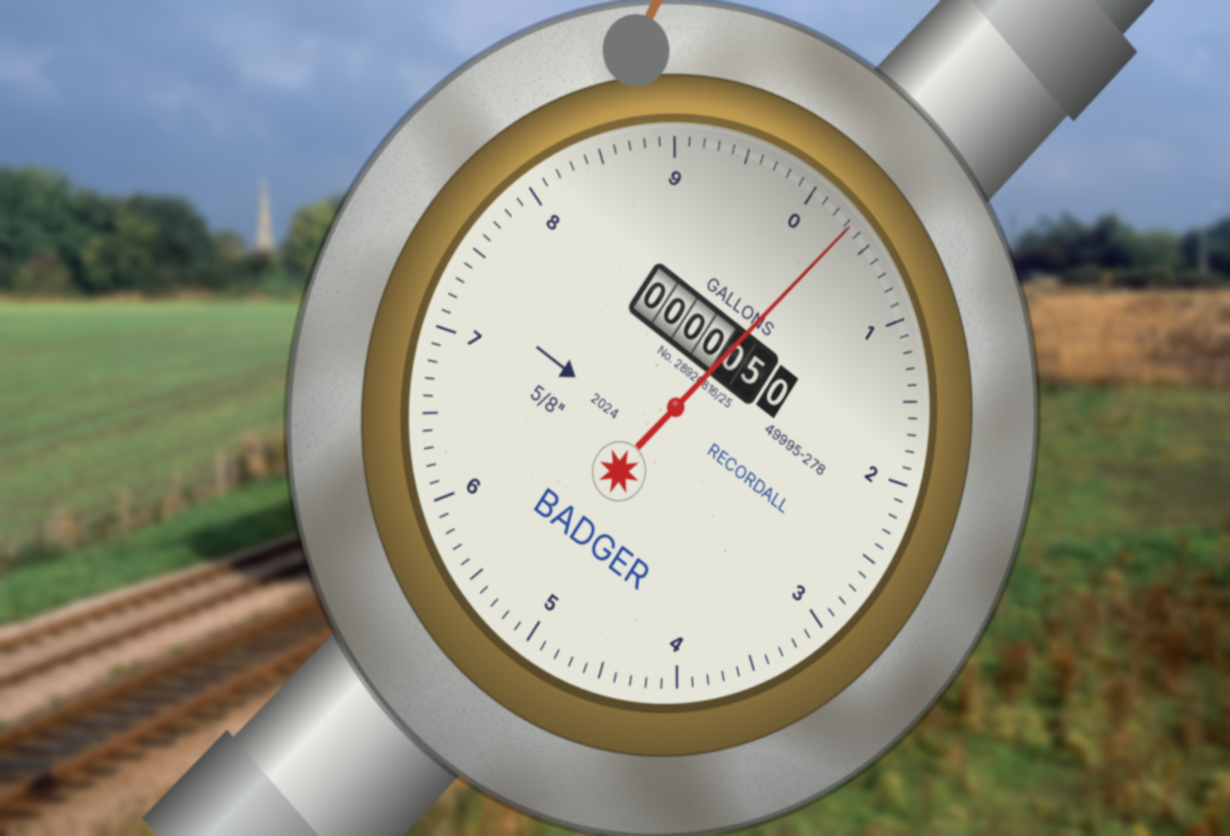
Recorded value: 50.3 gal
